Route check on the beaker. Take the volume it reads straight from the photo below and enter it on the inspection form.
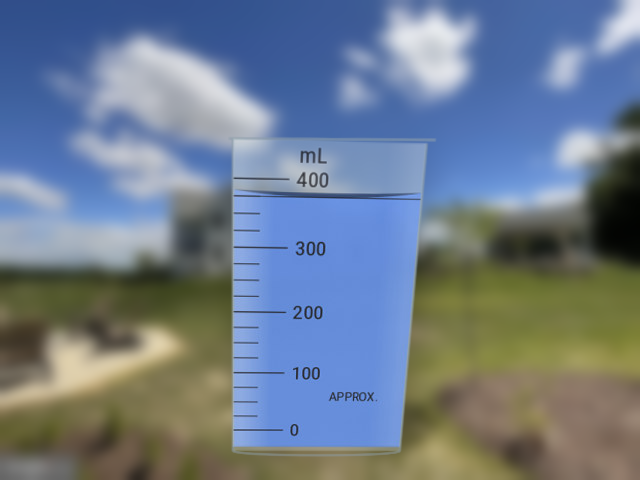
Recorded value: 375 mL
